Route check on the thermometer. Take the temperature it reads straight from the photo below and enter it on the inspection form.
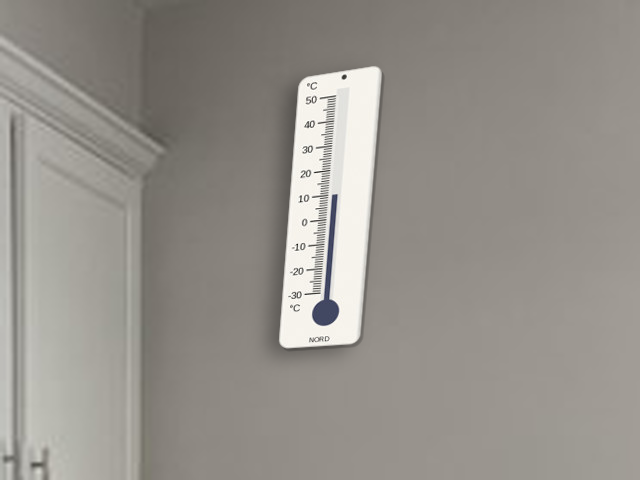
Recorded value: 10 °C
